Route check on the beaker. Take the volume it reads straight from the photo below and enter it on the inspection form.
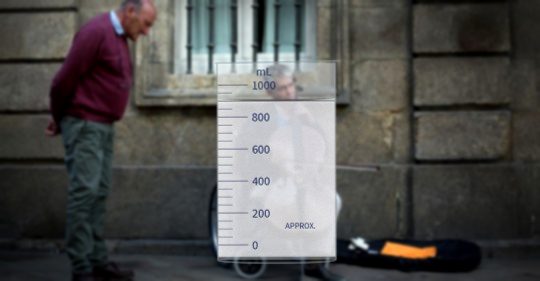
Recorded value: 900 mL
